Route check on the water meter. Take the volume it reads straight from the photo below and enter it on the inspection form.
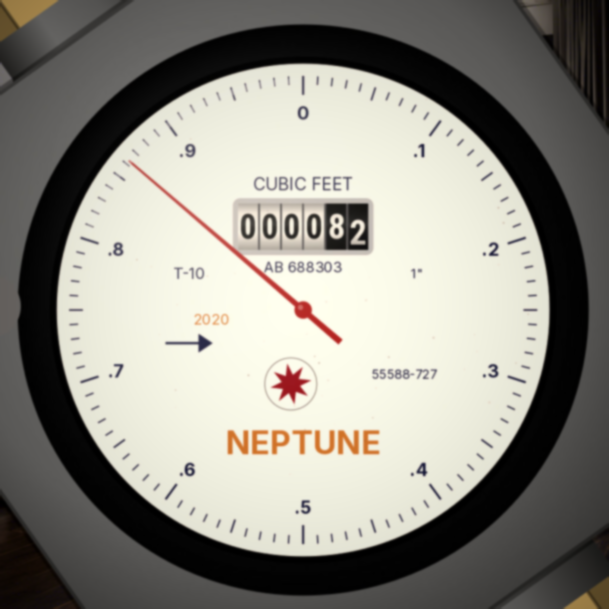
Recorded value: 81.86 ft³
